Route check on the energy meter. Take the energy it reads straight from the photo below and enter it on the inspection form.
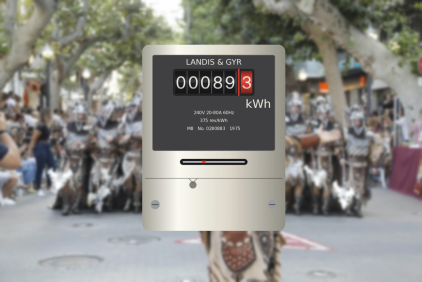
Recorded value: 89.3 kWh
